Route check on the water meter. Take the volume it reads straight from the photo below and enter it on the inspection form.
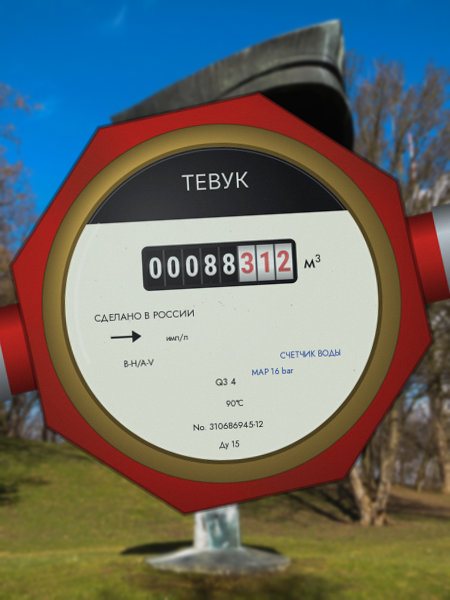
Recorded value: 88.312 m³
